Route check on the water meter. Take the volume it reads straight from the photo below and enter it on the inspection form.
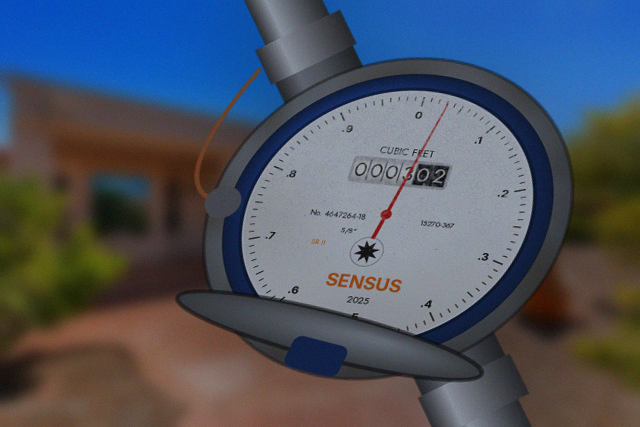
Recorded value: 302.03 ft³
